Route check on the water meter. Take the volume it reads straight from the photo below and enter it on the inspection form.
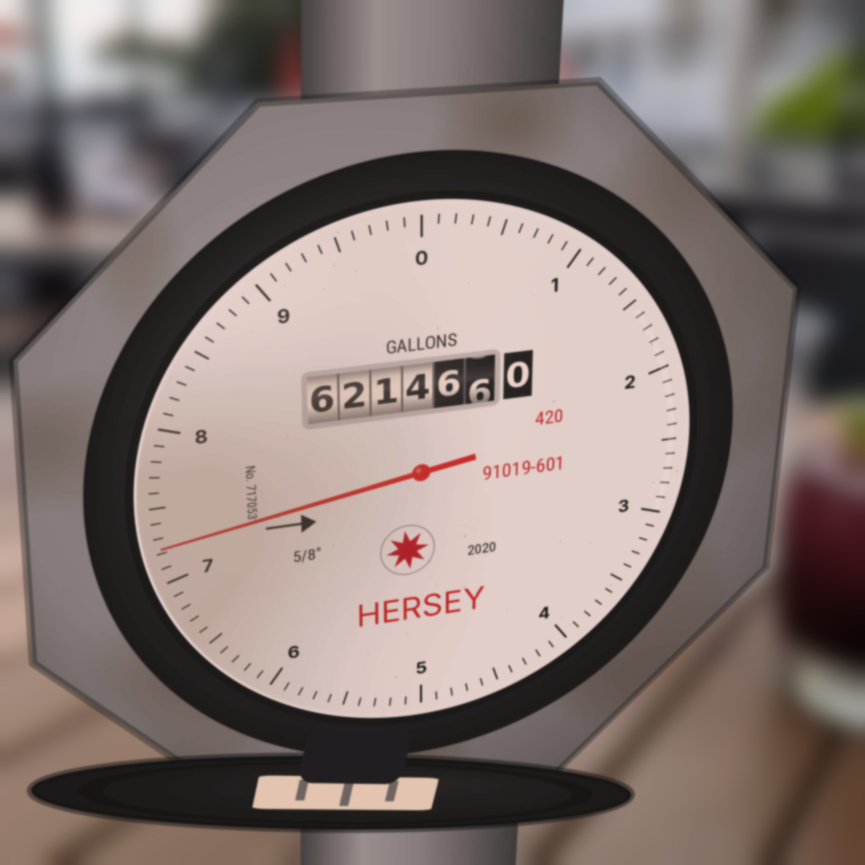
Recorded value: 6214657.2 gal
